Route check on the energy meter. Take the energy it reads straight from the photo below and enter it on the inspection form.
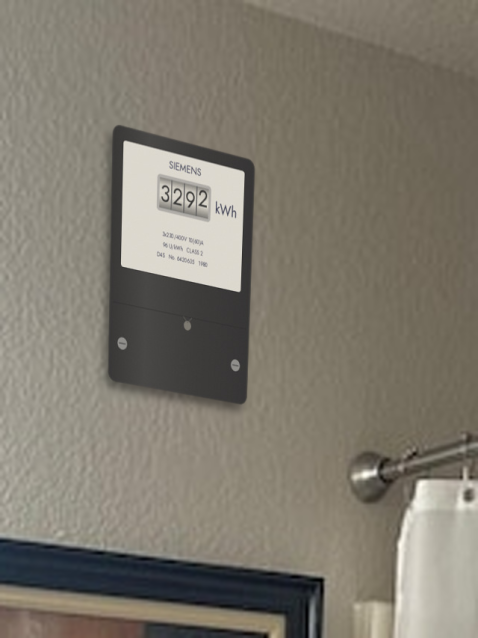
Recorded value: 3292 kWh
